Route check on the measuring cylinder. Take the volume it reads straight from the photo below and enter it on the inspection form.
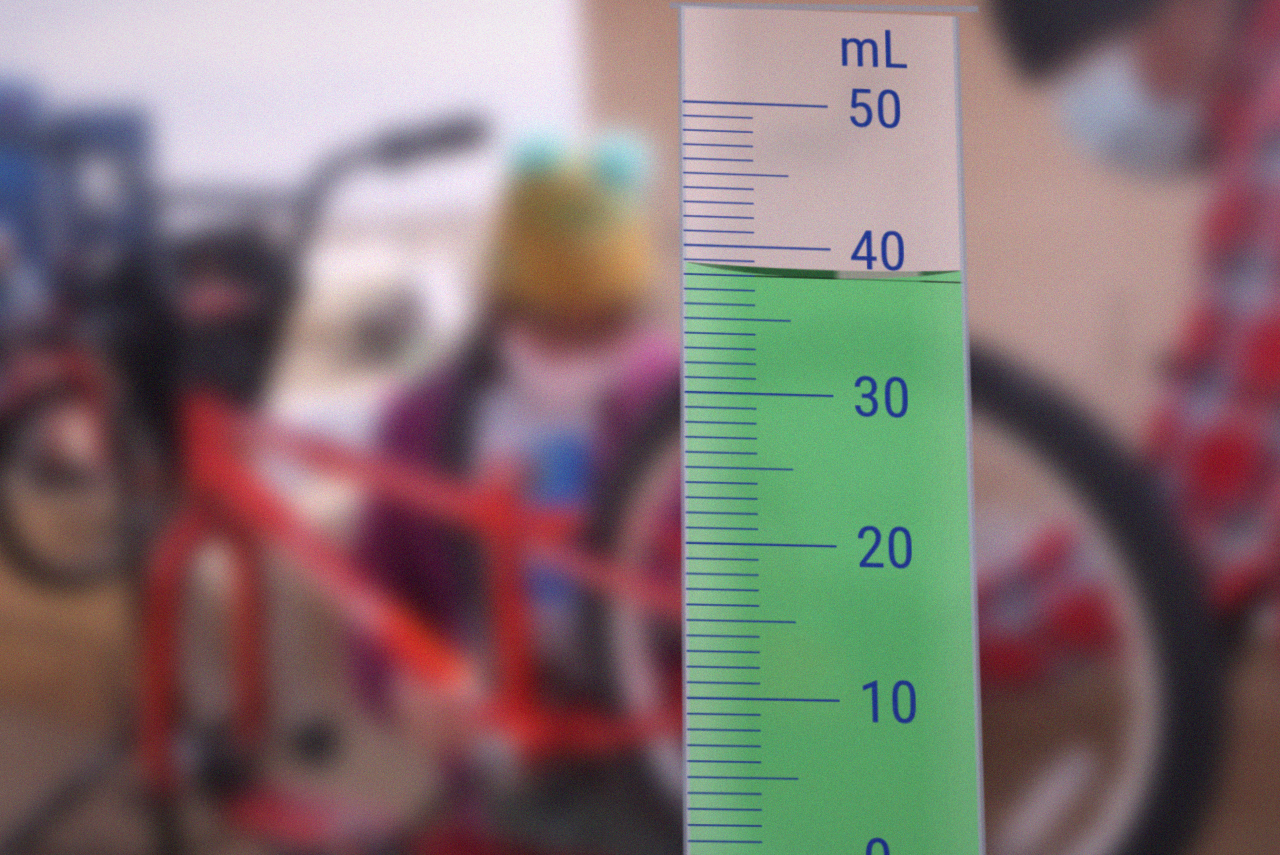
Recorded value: 38 mL
